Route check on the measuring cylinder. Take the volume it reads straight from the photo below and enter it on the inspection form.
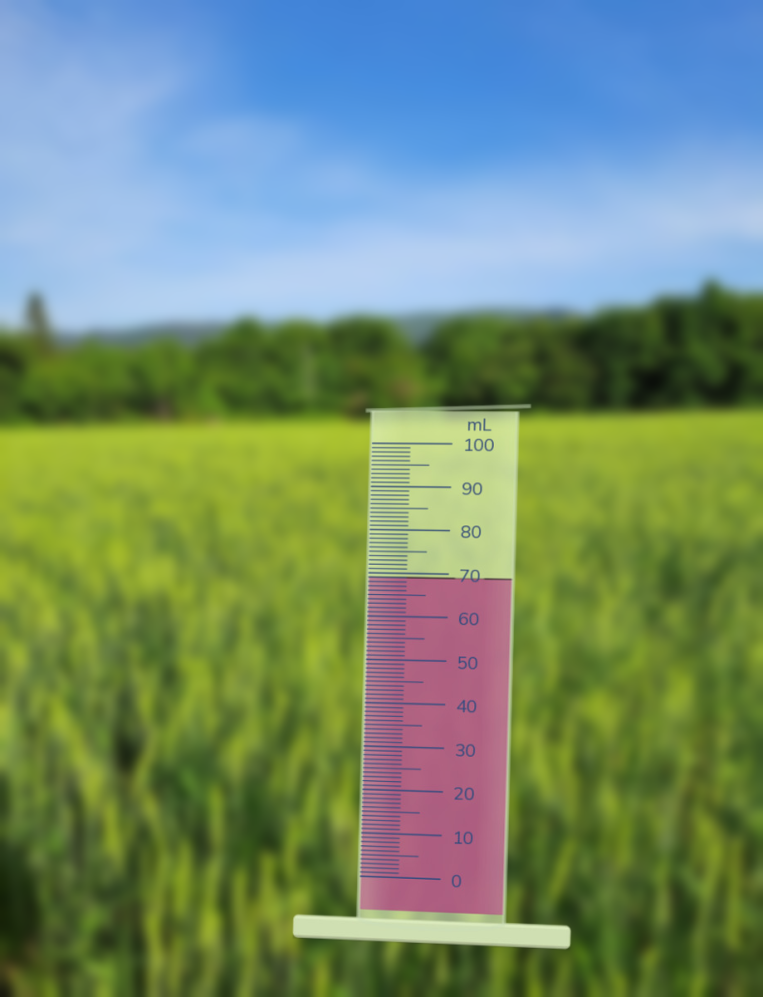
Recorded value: 69 mL
